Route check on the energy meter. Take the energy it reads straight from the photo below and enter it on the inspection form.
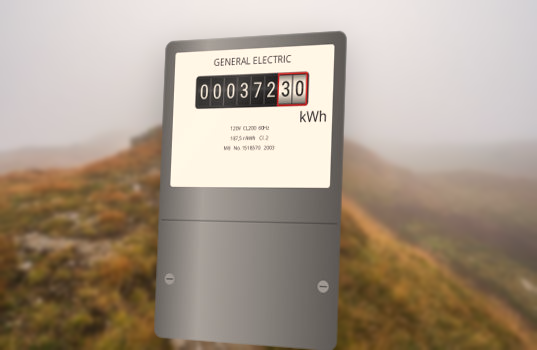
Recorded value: 372.30 kWh
